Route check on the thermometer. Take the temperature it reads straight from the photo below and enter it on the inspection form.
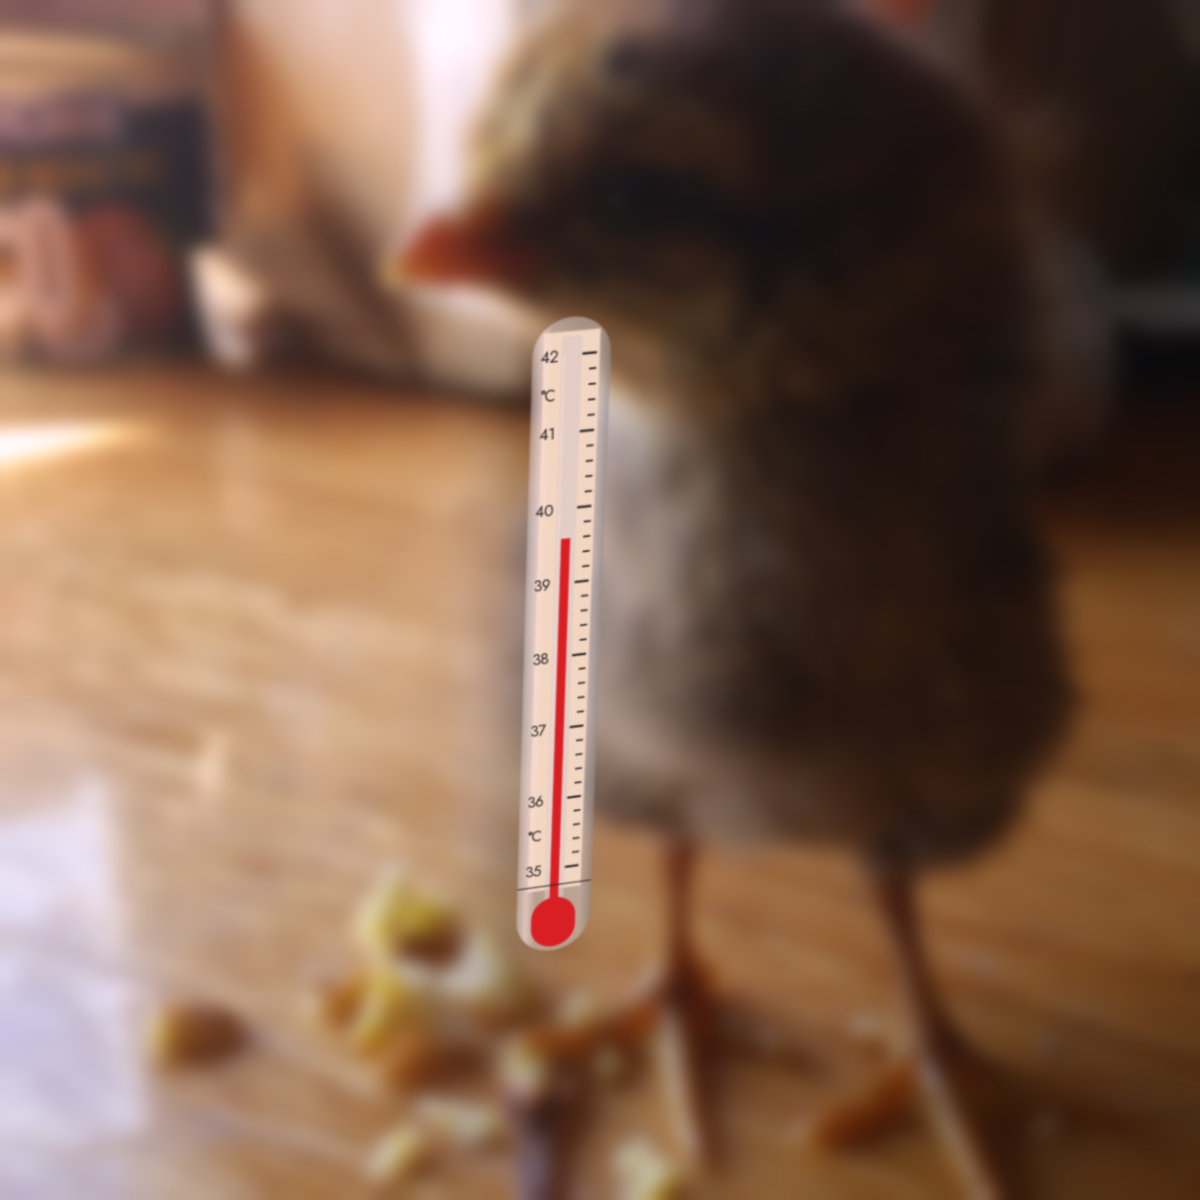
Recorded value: 39.6 °C
